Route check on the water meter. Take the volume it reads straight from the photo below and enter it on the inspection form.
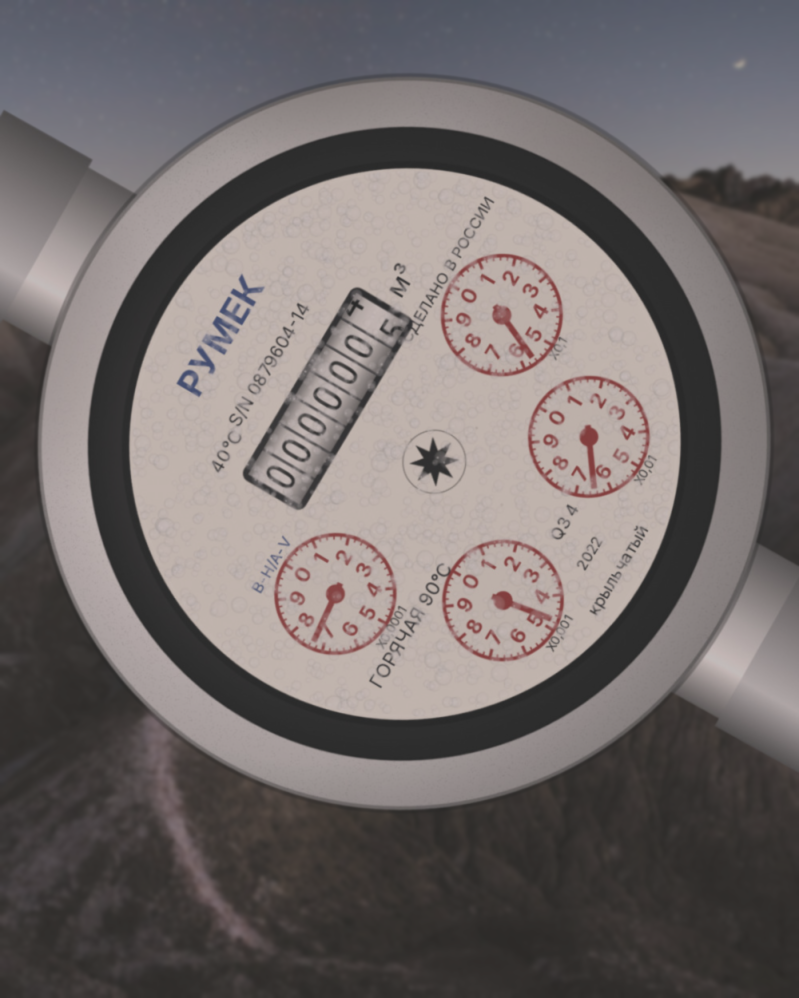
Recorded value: 4.5647 m³
